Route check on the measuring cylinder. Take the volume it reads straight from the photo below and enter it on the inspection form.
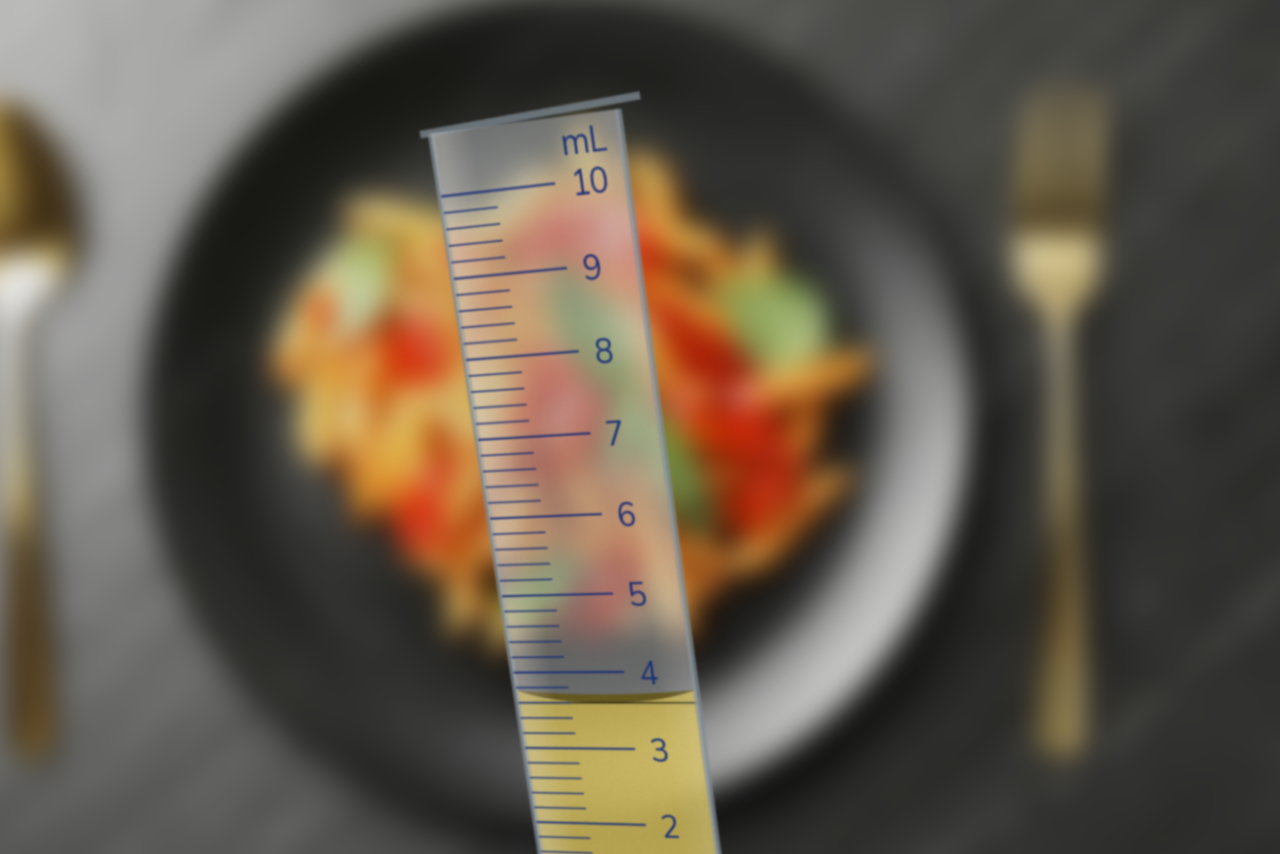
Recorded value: 3.6 mL
